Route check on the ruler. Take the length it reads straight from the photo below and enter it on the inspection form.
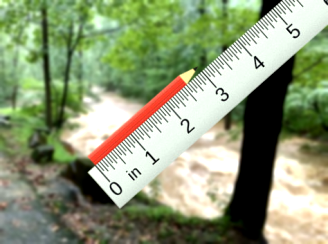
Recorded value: 3 in
